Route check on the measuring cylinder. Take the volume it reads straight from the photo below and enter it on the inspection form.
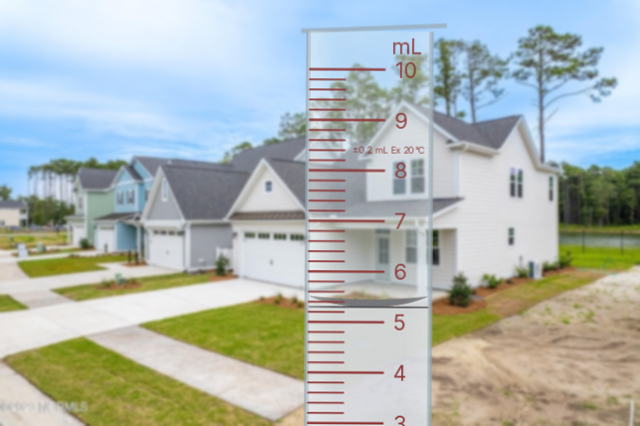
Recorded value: 5.3 mL
